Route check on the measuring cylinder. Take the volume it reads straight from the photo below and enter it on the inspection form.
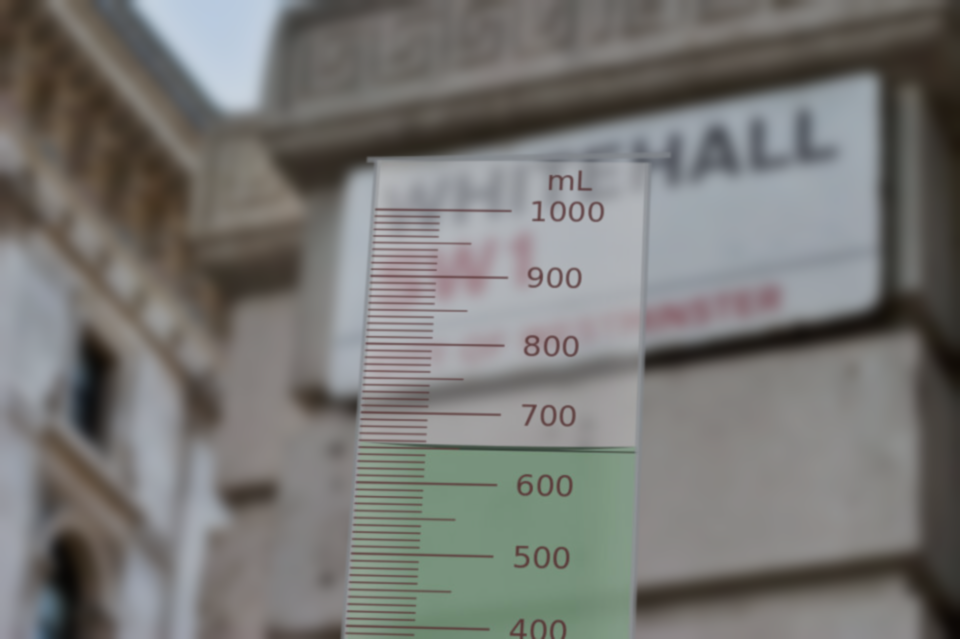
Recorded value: 650 mL
